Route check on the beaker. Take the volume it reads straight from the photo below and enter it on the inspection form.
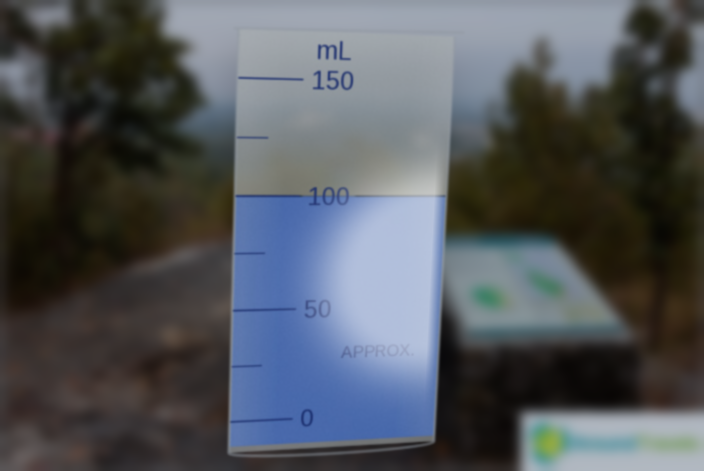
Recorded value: 100 mL
